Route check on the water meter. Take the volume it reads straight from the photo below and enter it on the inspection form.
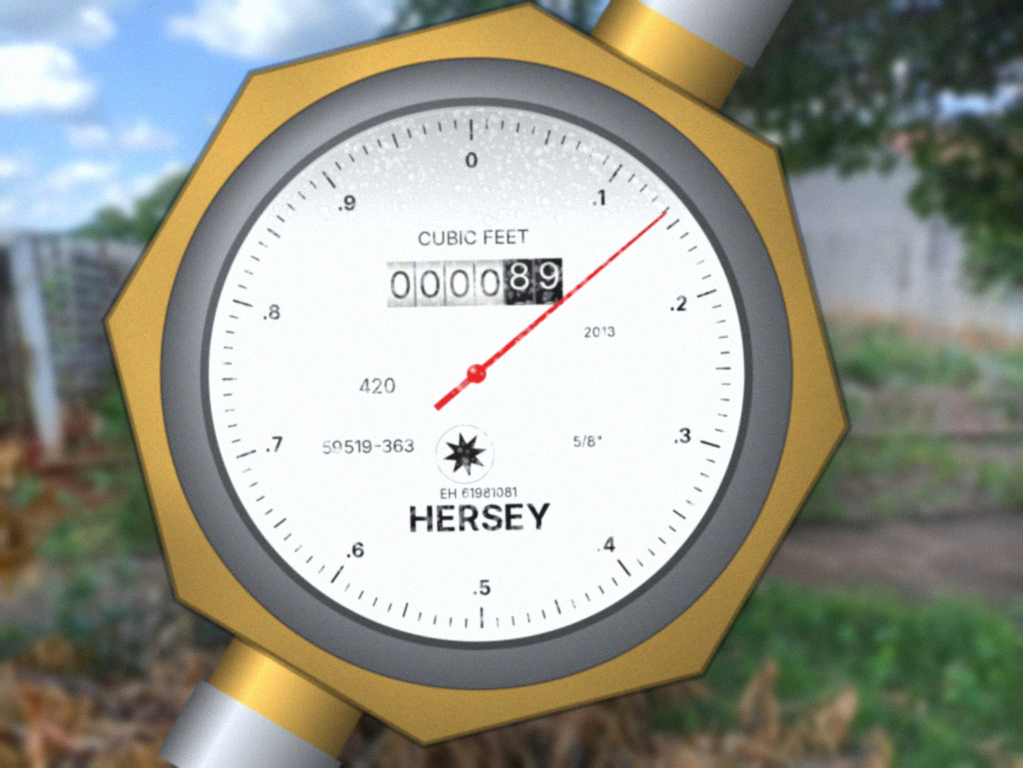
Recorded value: 89.14 ft³
